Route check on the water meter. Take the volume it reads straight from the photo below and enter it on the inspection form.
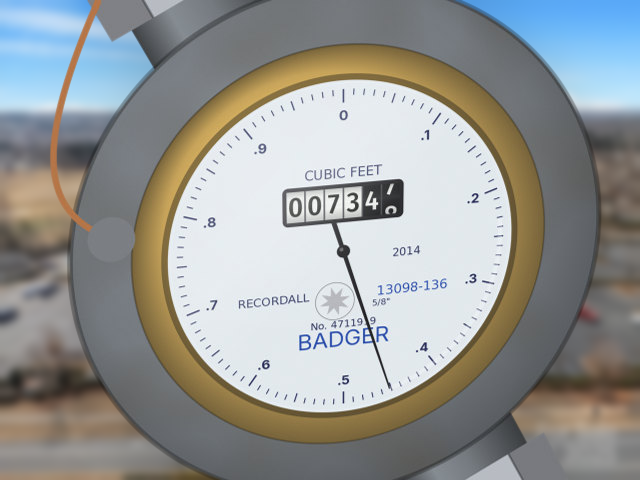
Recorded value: 7347.45 ft³
